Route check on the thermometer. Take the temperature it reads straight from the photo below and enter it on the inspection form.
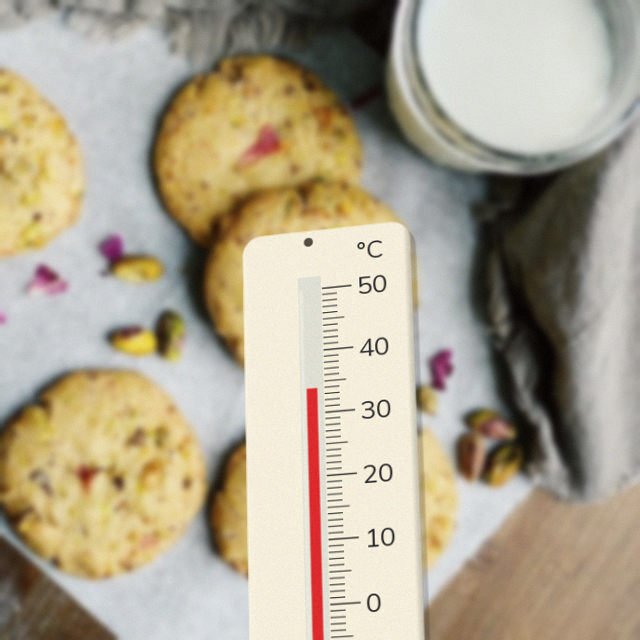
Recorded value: 34 °C
